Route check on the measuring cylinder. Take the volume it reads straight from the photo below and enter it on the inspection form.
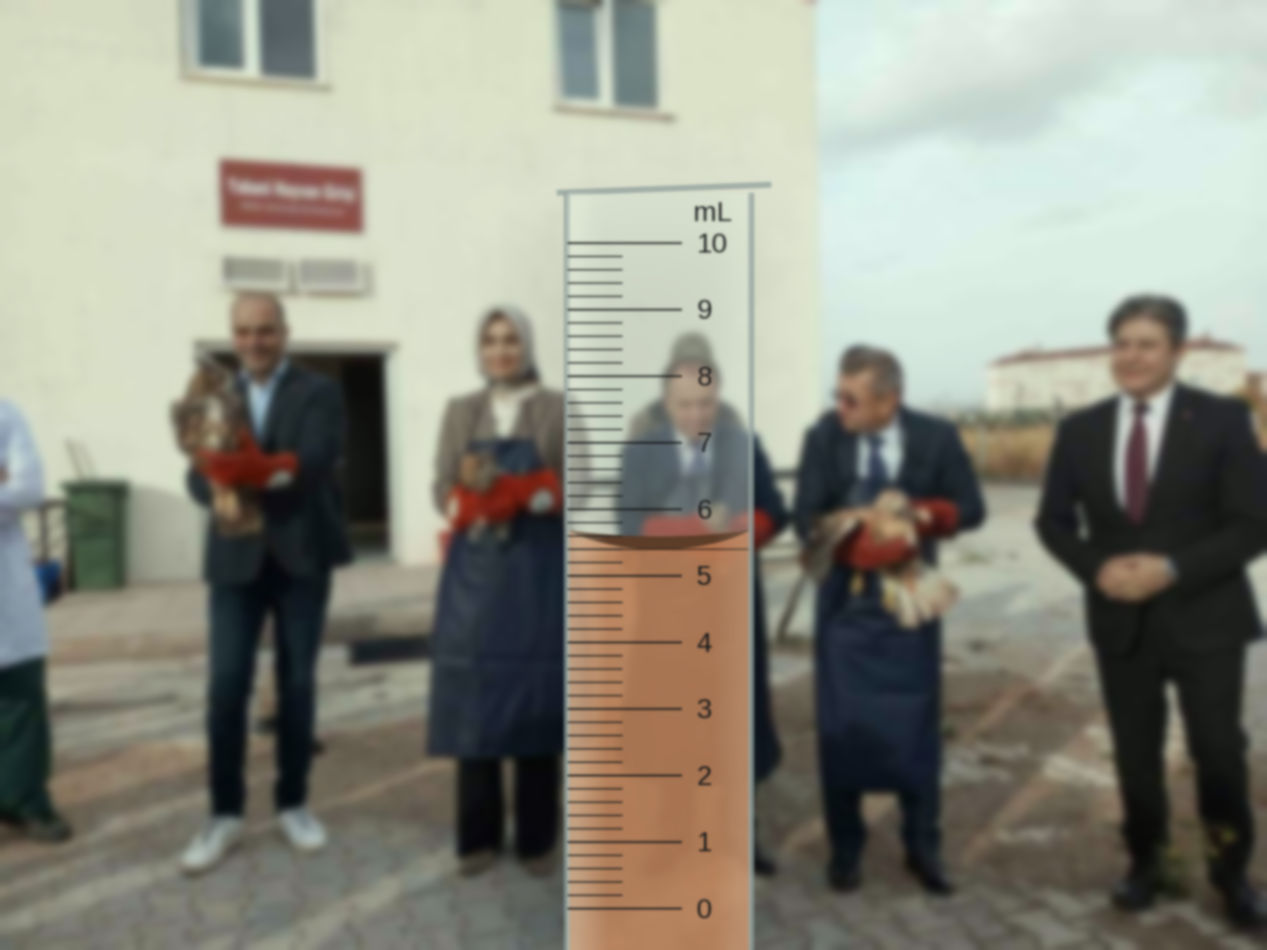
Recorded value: 5.4 mL
